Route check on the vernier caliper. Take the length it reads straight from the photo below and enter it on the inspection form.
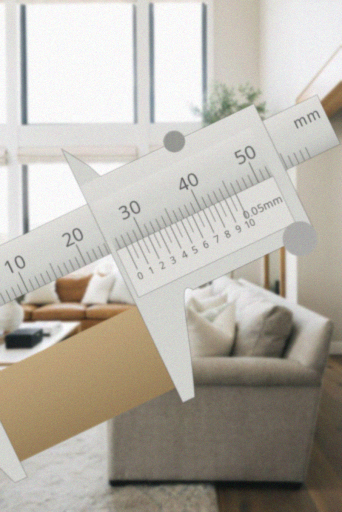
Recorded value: 27.0 mm
